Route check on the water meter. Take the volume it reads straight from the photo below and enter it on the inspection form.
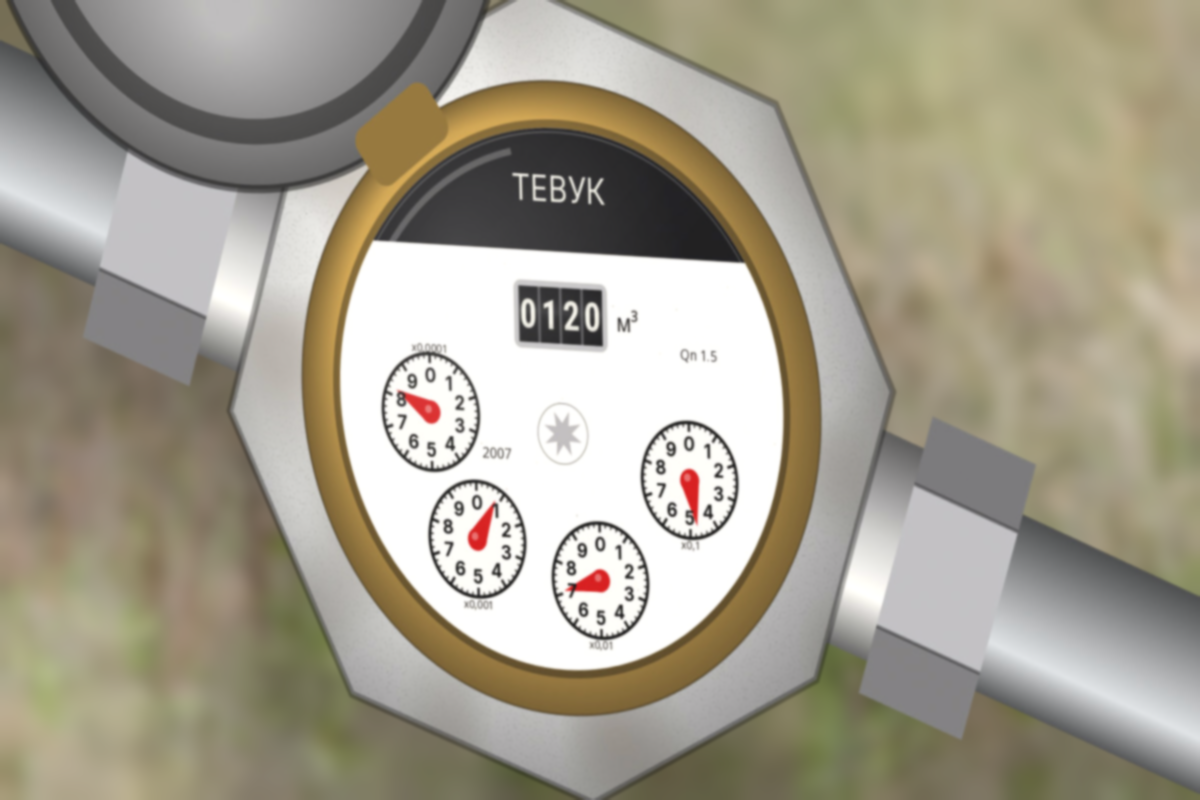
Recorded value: 120.4708 m³
